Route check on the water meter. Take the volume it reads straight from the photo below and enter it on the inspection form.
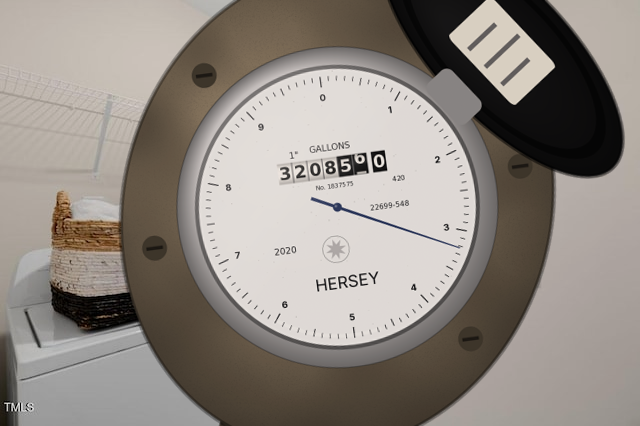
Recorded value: 3208563.2 gal
